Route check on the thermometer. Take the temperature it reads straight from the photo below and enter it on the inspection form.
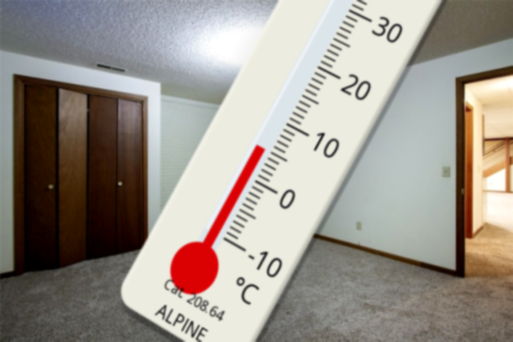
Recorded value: 5 °C
